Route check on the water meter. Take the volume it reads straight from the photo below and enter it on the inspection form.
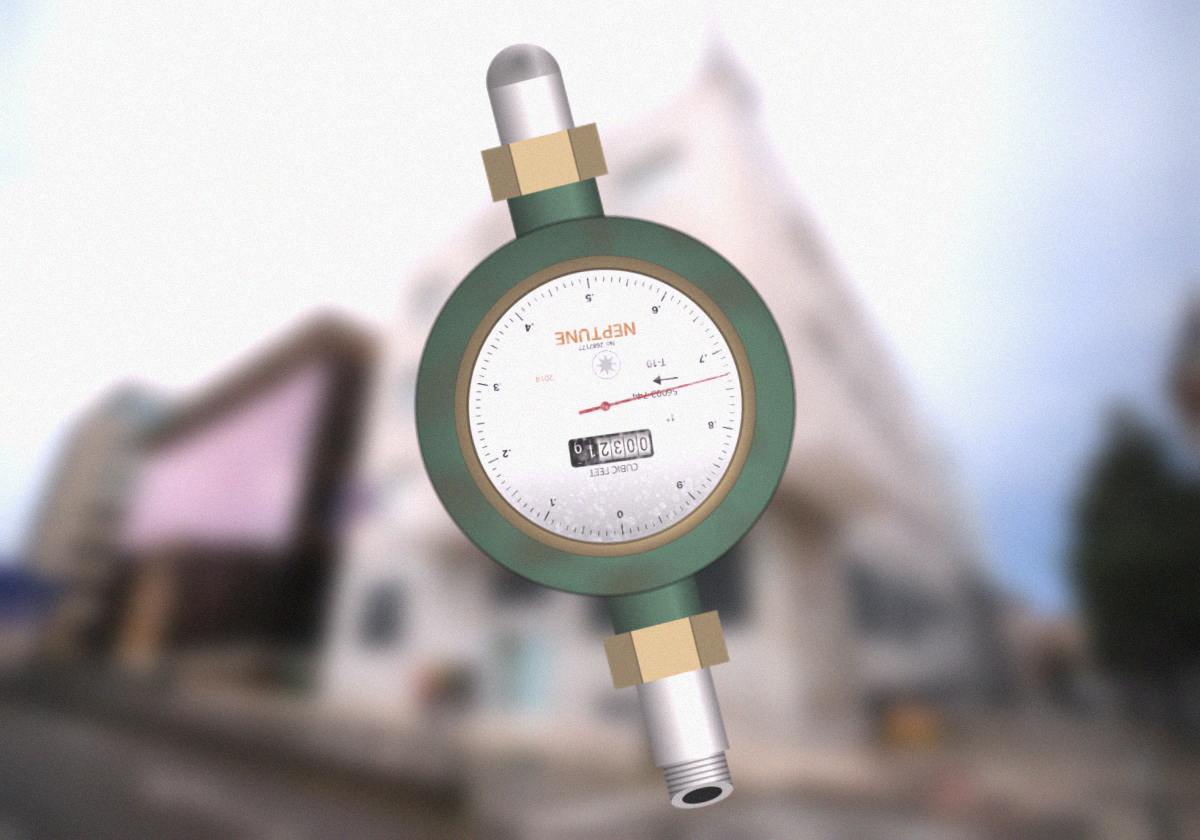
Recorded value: 3218.73 ft³
